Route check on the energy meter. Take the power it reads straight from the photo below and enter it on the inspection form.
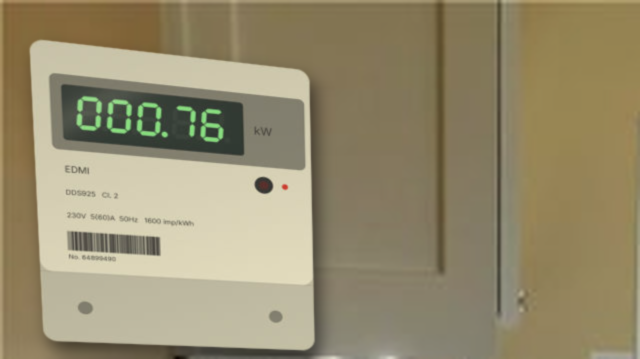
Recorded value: 0.76 kW
